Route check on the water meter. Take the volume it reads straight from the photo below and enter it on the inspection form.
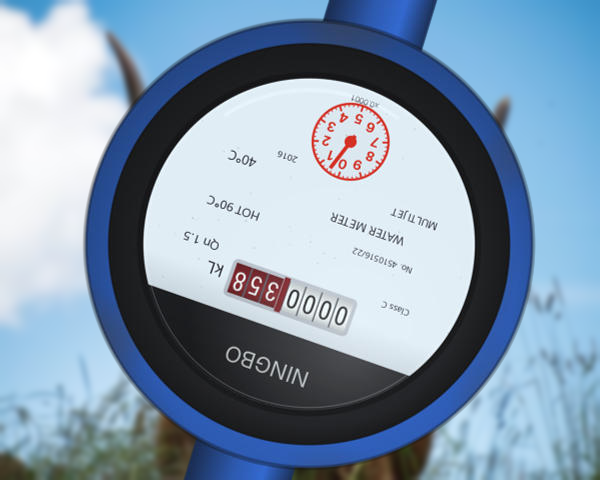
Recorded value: 0.3580 kL
